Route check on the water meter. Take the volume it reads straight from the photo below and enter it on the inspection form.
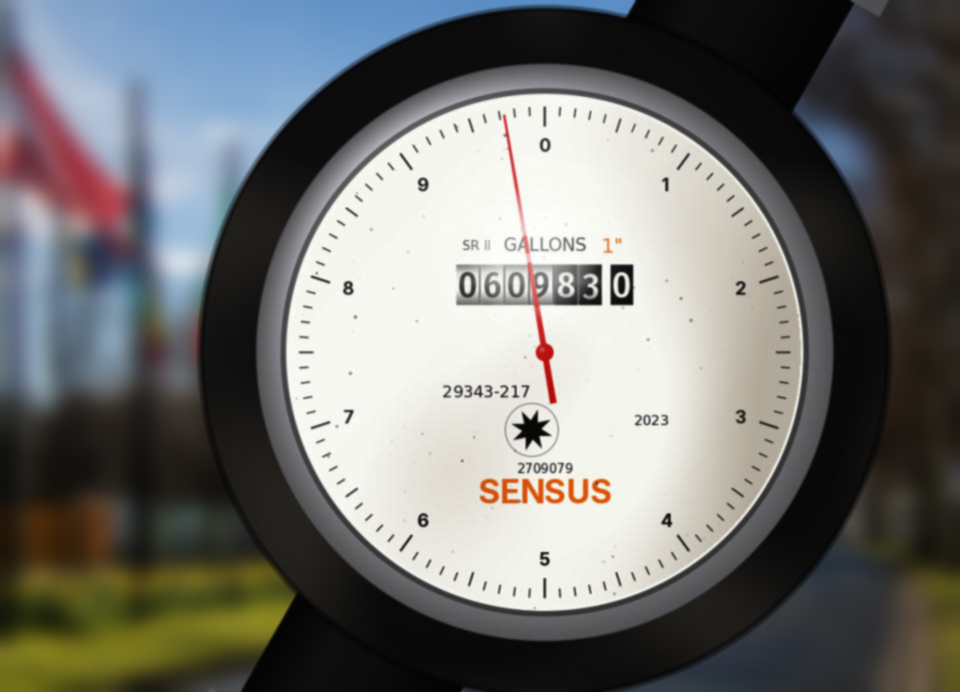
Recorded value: 609829.7 gal
